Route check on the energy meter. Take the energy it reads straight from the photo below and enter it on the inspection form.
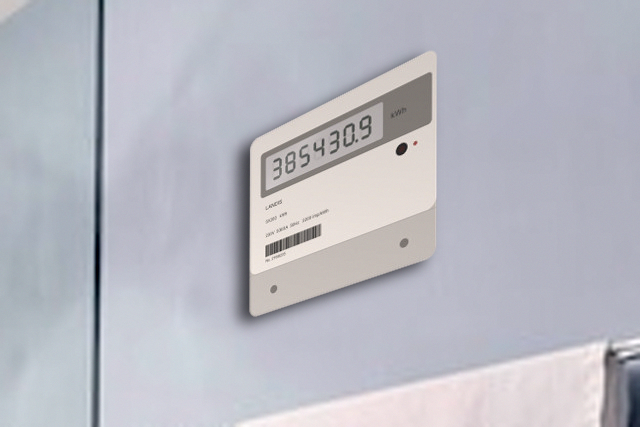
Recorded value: 385430.9 kWh
